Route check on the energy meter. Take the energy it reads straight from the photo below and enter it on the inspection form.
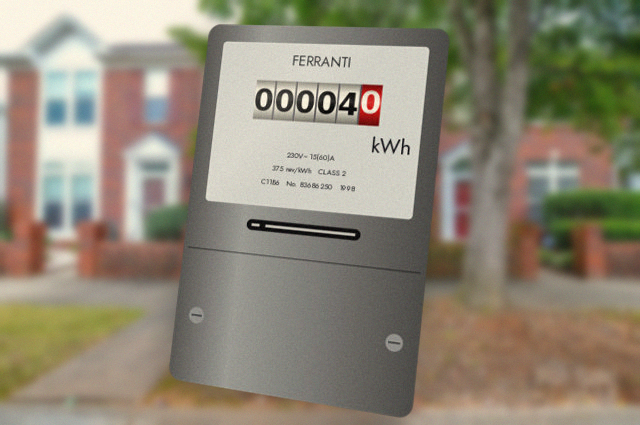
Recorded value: 4.0 kWh
